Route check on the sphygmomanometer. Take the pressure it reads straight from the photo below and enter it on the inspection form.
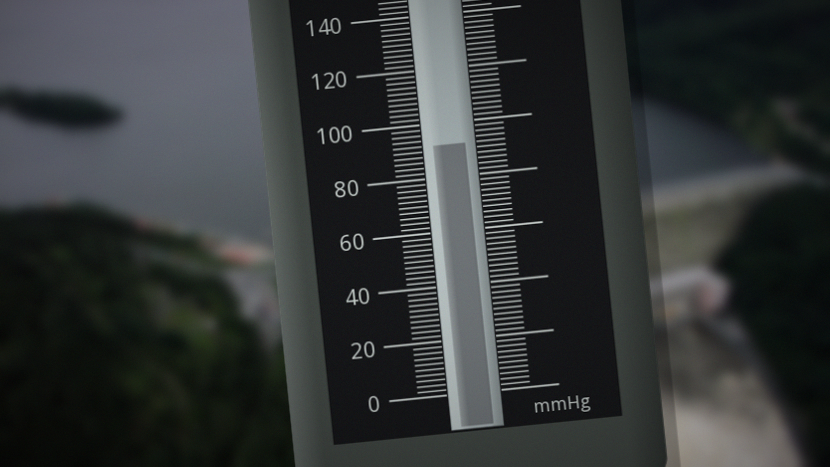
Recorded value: 92 mmHg
